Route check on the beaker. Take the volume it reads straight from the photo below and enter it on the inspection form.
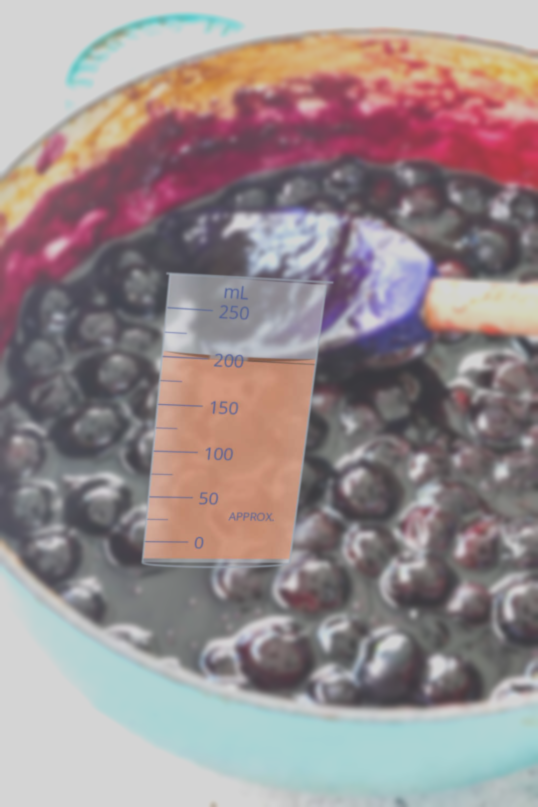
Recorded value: 200 mL
